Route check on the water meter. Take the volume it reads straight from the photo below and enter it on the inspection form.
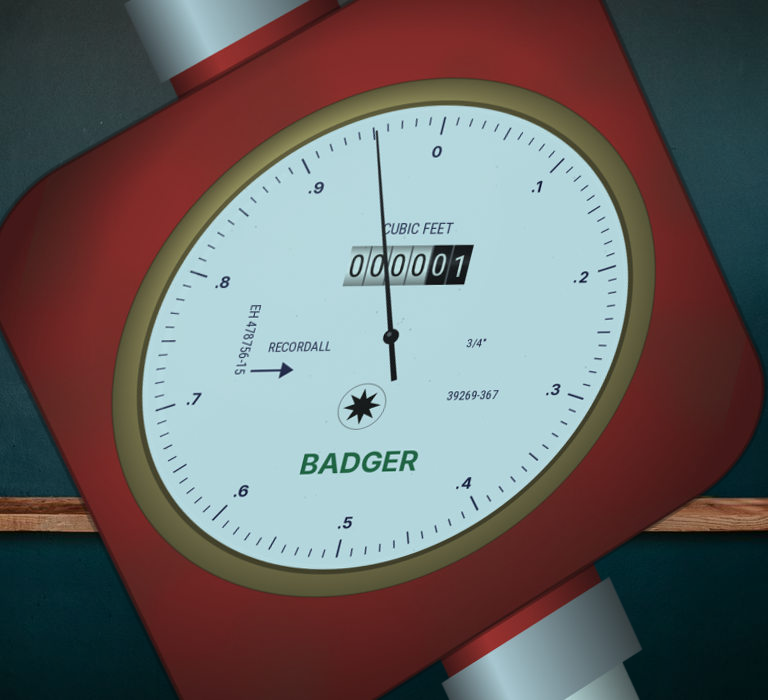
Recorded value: 0.95 ft³
